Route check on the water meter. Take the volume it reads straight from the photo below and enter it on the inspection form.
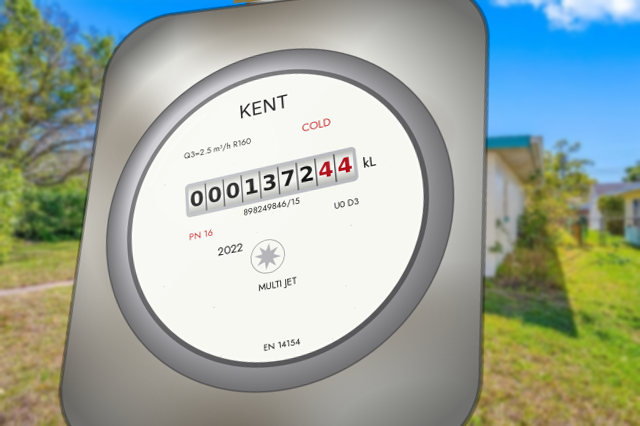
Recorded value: 1372.44 kL
